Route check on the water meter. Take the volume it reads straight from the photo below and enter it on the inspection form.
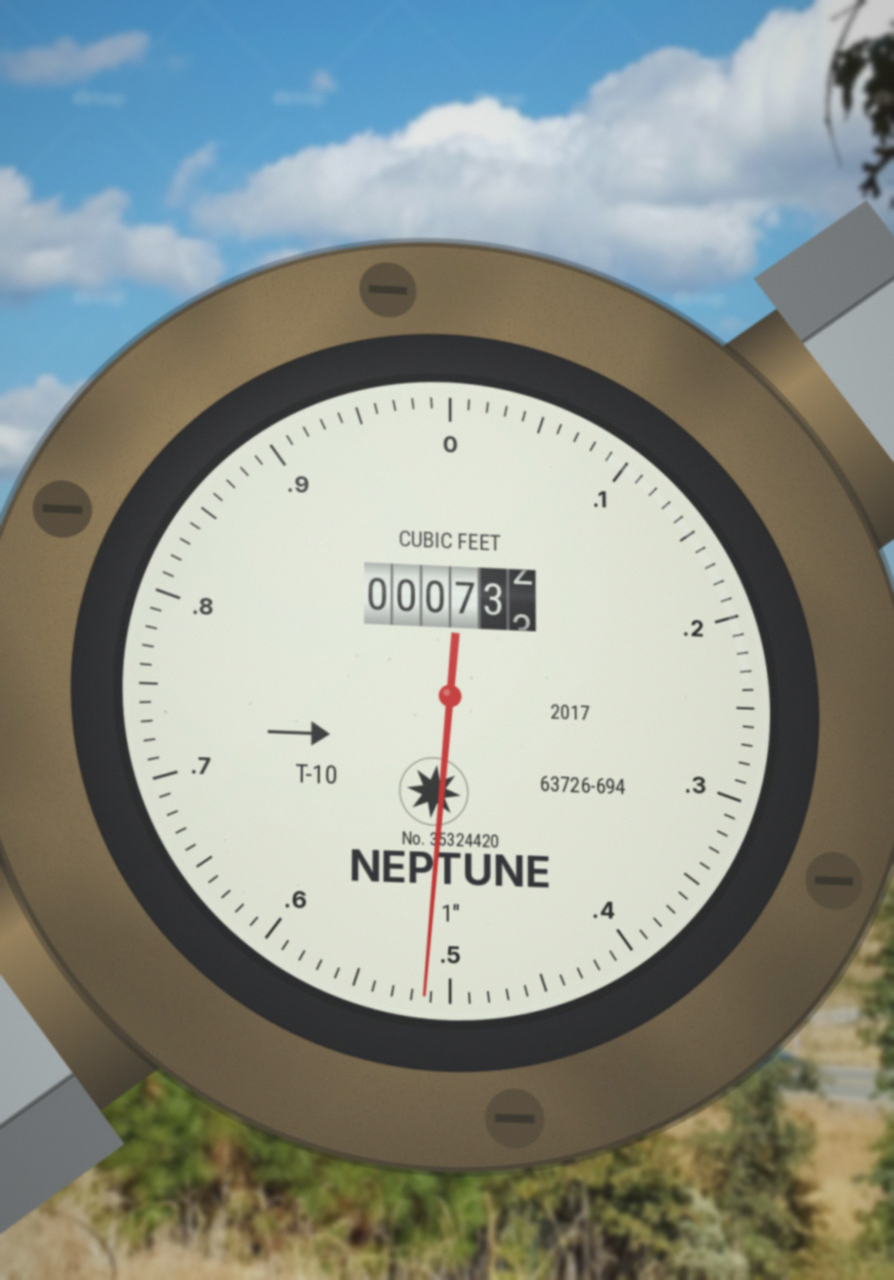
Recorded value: 732.51 ft³
